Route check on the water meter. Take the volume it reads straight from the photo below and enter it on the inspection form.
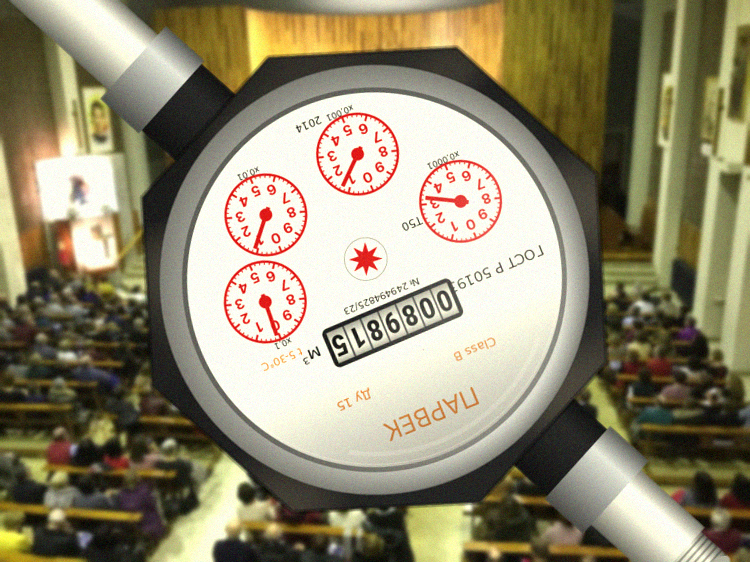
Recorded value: 89815.0113 m³
